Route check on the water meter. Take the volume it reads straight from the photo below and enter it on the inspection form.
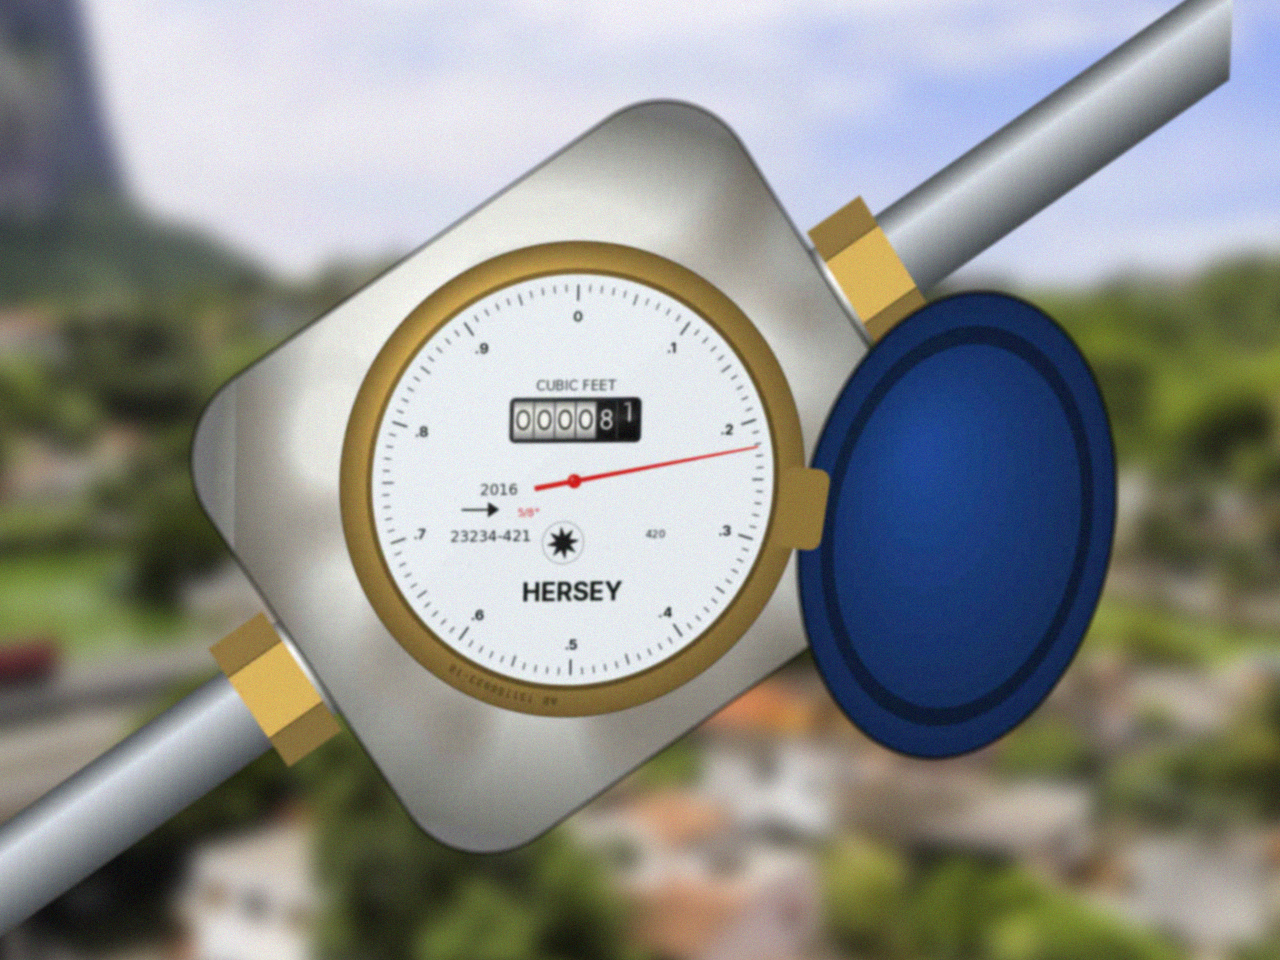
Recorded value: 81.22 ft³
